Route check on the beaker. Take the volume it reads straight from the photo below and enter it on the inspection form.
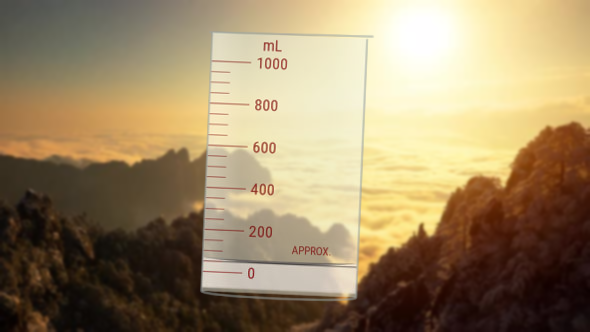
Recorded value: 50 mL
